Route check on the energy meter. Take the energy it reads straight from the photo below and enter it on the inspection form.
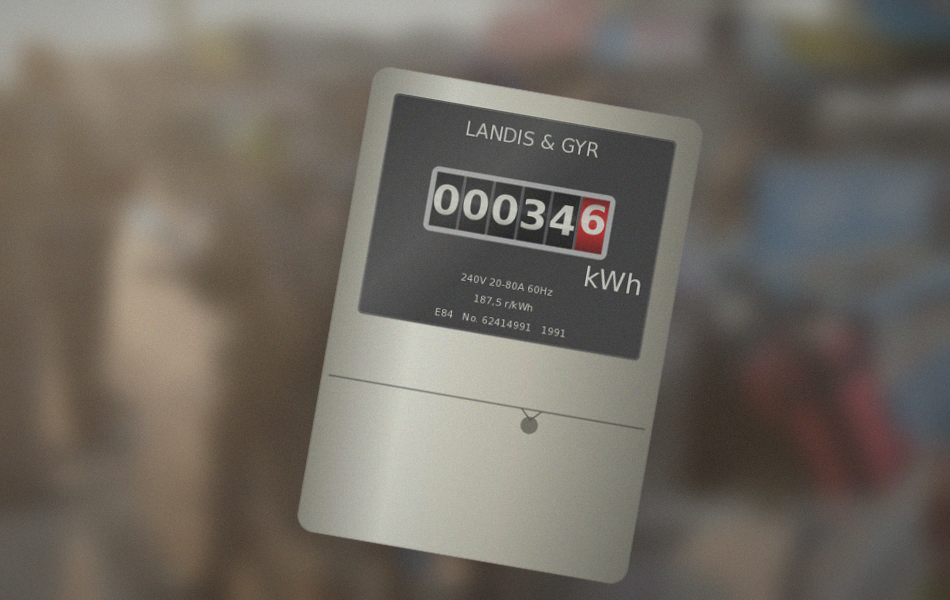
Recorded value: 34.6 kWh
